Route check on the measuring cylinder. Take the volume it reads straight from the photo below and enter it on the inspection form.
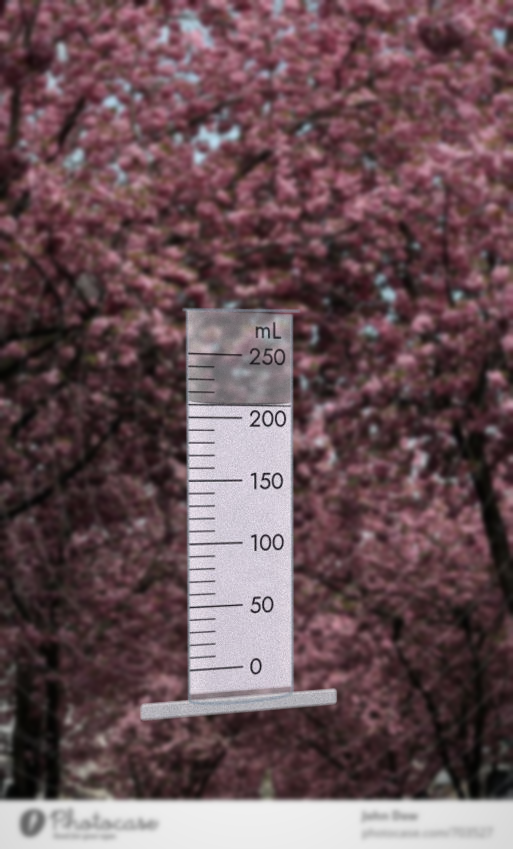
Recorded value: 210 mL
